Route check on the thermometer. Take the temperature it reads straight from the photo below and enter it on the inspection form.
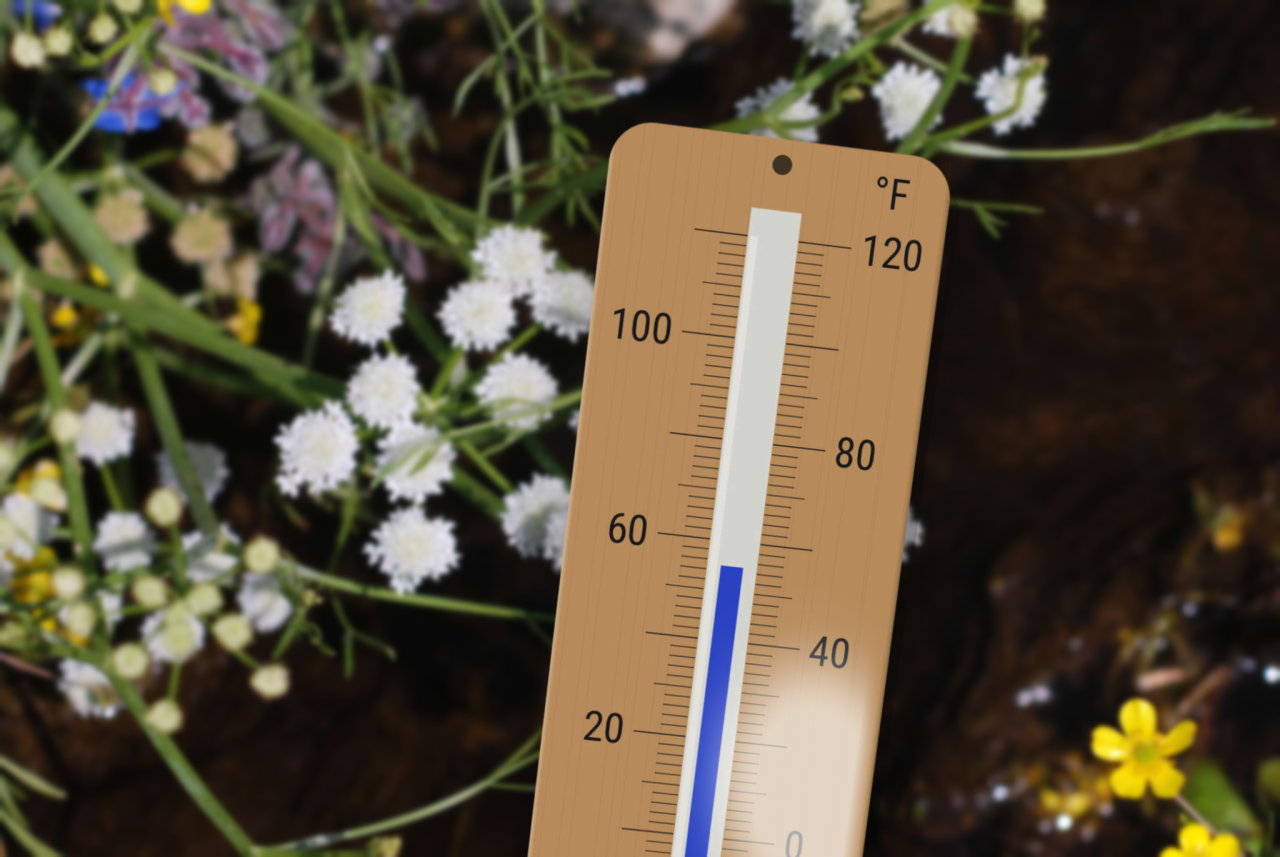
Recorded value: 55 °F
